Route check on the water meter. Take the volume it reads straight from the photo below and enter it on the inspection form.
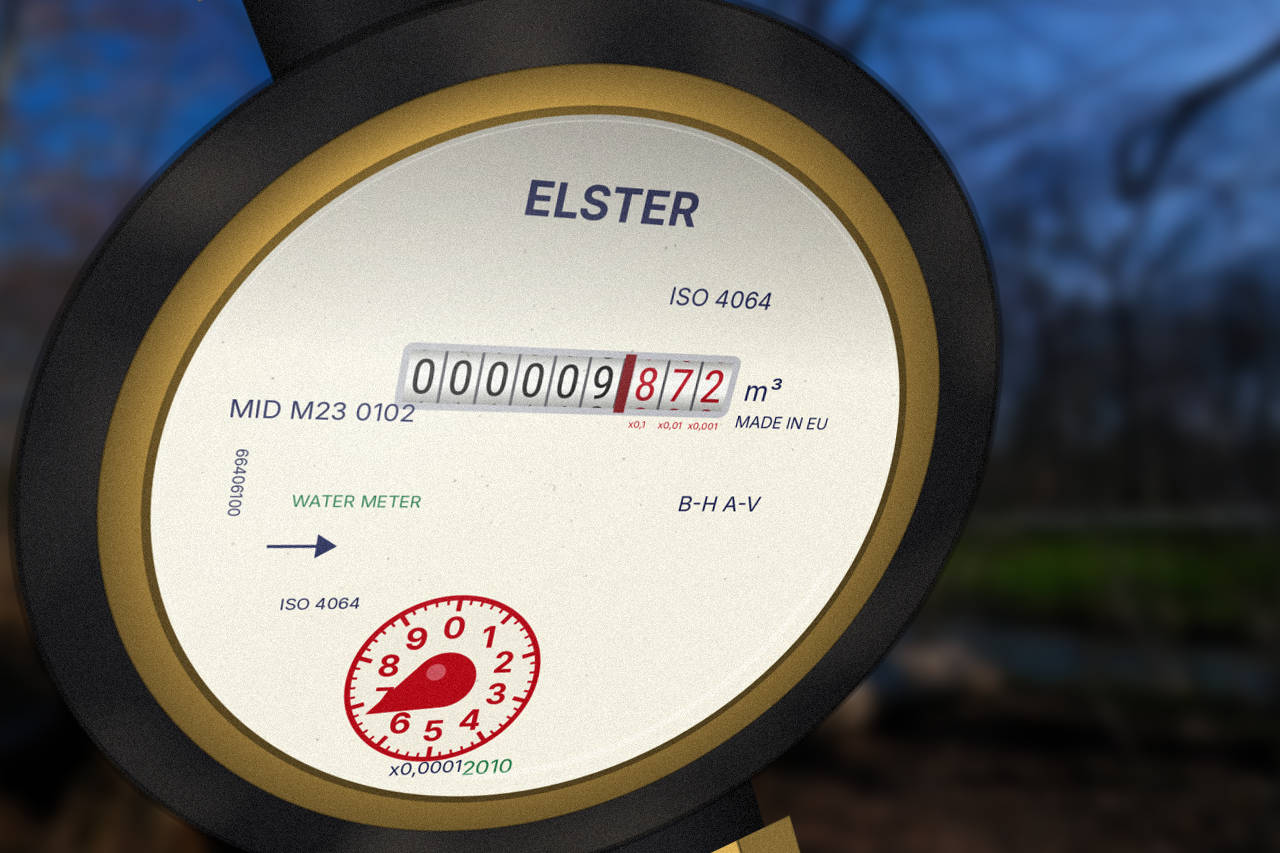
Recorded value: 9.8726 m³
